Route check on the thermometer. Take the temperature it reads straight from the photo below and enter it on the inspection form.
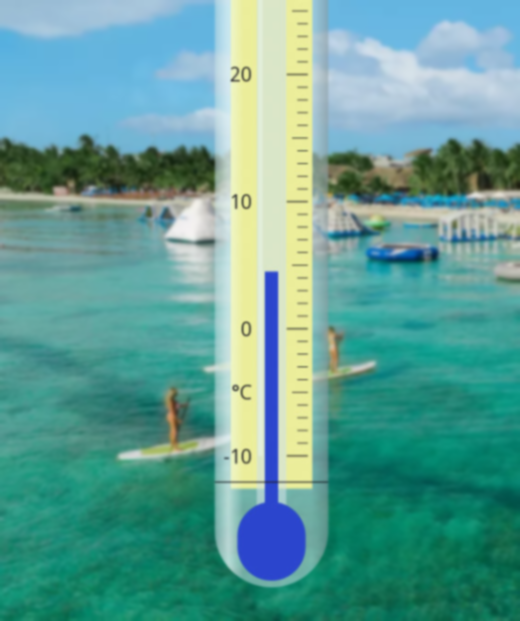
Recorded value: 4.5 °C
